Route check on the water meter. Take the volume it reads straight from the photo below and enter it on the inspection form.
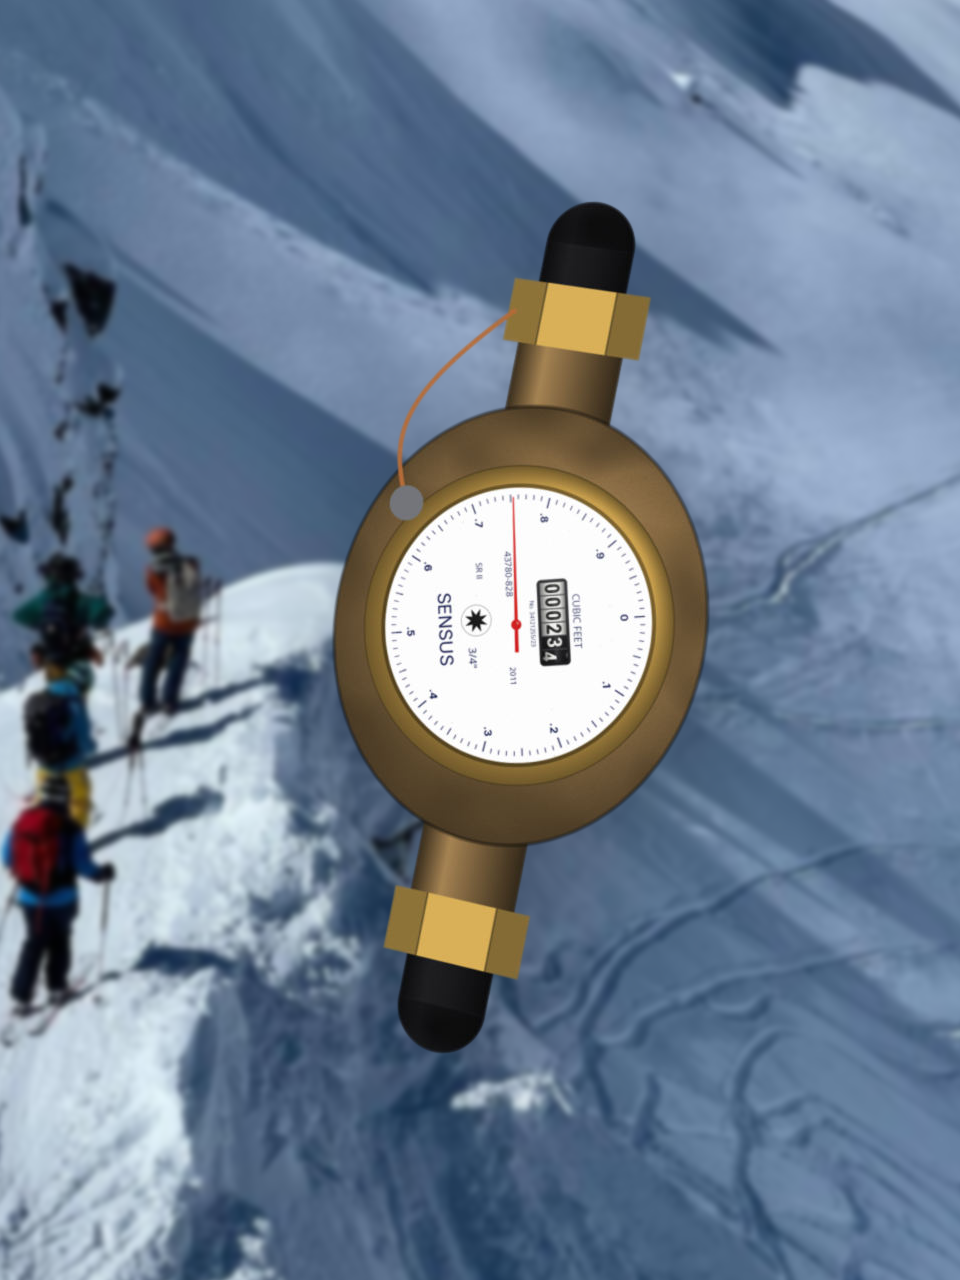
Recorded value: 233.75 ft³
